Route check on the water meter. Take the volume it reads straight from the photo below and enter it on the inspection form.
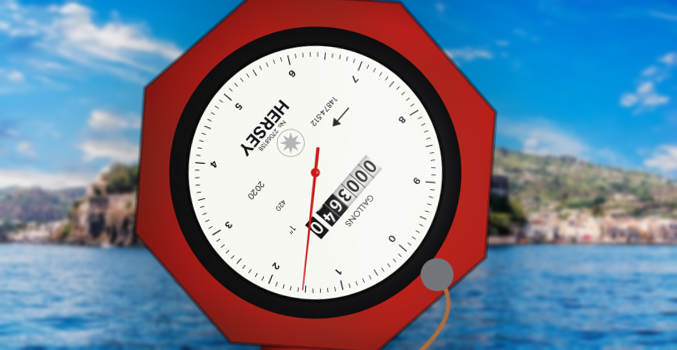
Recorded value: 3641.5 gal
